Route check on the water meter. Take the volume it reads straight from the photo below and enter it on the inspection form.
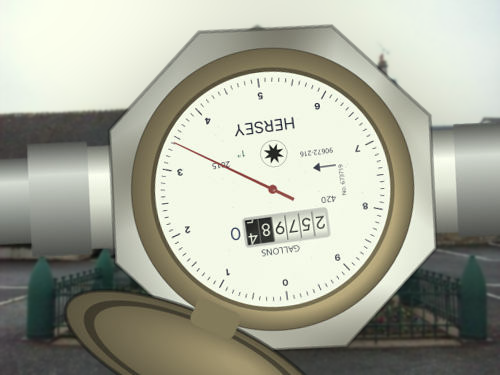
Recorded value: 2579843.4 gal
